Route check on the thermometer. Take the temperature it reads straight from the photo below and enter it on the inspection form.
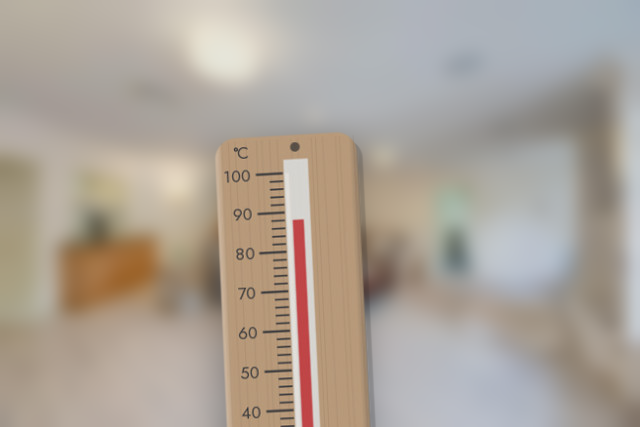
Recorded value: 88 °C
